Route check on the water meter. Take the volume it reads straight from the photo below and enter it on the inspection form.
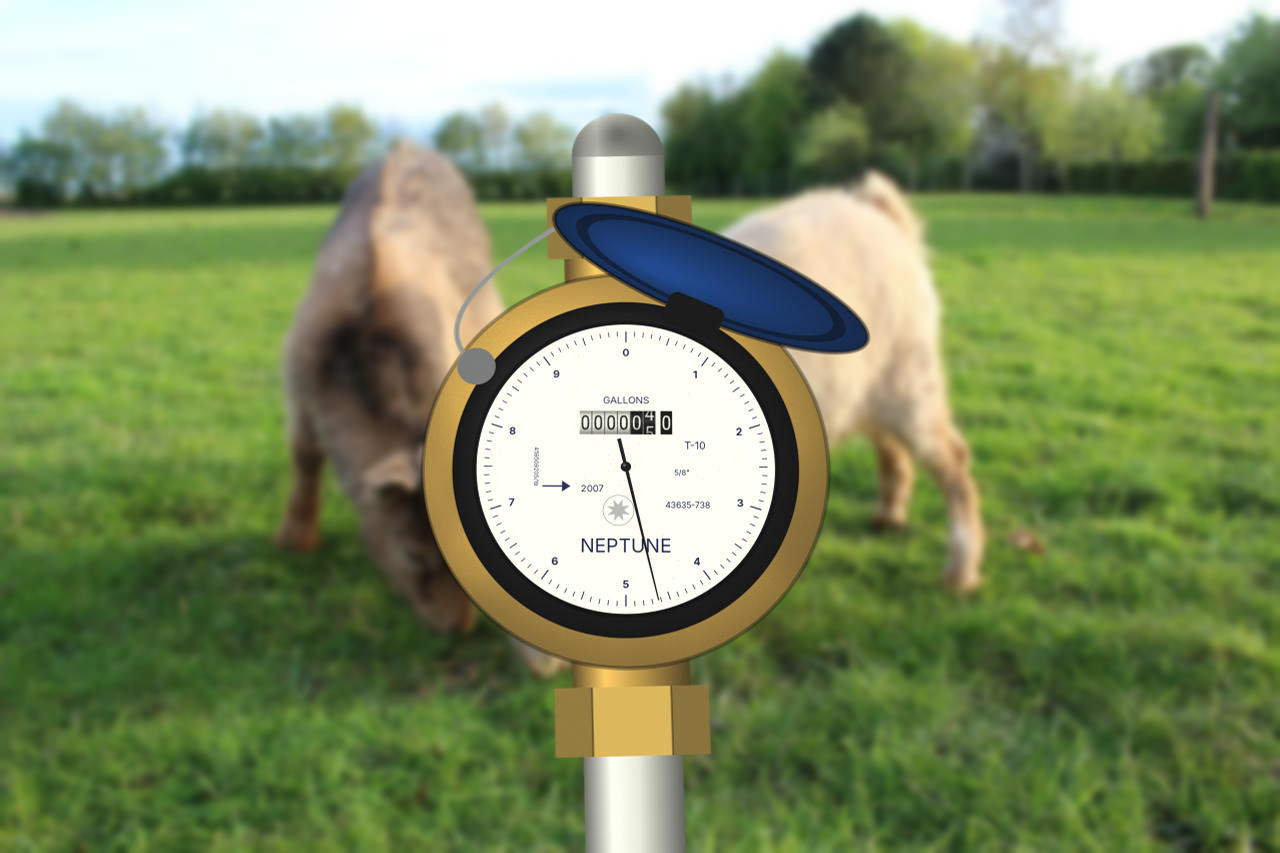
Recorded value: 44.6 gal
